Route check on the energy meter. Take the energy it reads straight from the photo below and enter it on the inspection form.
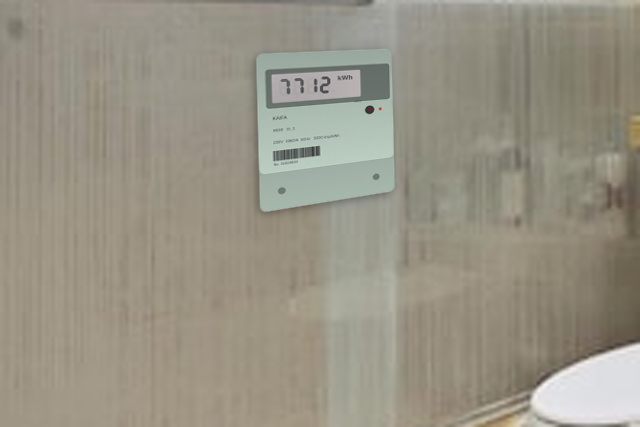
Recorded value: 7712 kWh
